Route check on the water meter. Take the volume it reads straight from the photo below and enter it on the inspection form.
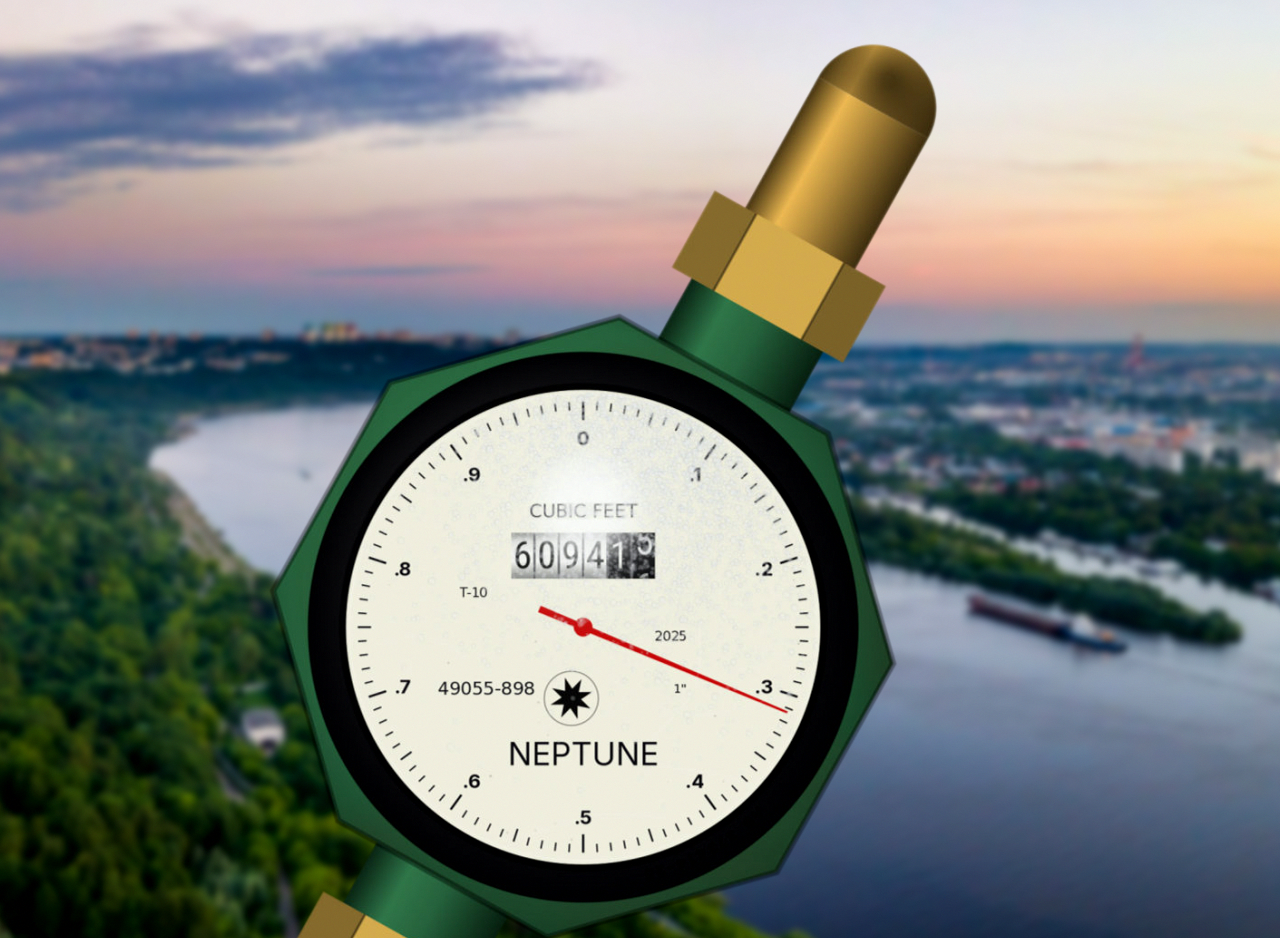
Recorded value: 609415.31 ft³
